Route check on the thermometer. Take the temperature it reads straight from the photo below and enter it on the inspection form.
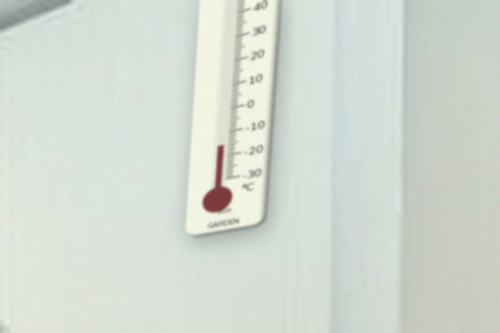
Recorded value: -15 °C
